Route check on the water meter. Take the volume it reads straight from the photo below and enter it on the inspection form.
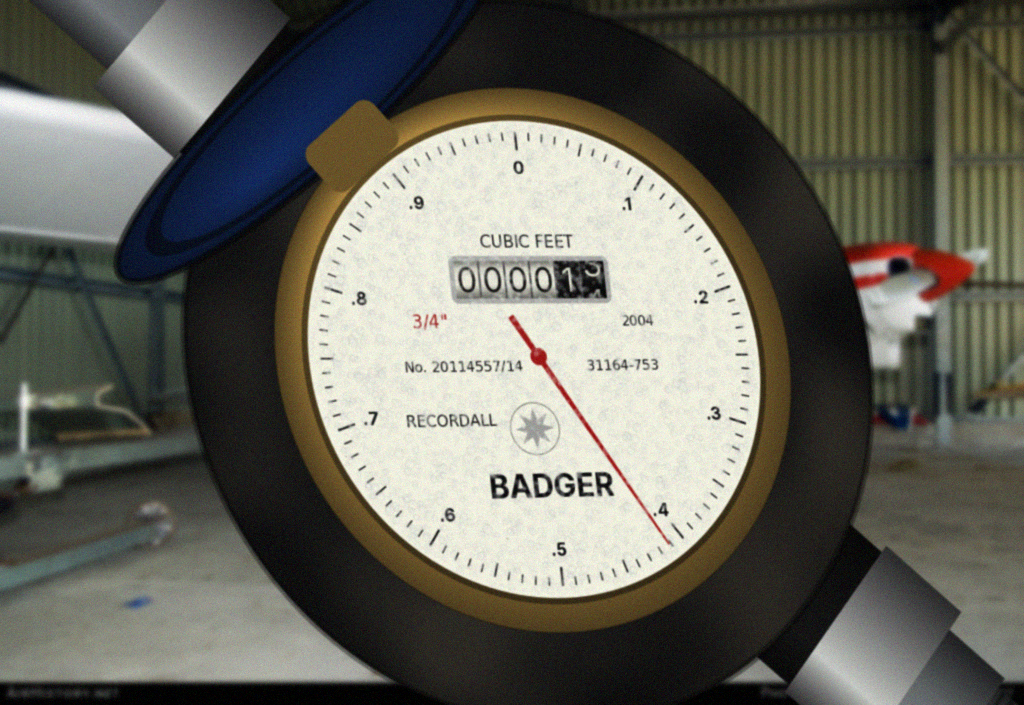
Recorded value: 13.41 ft³
